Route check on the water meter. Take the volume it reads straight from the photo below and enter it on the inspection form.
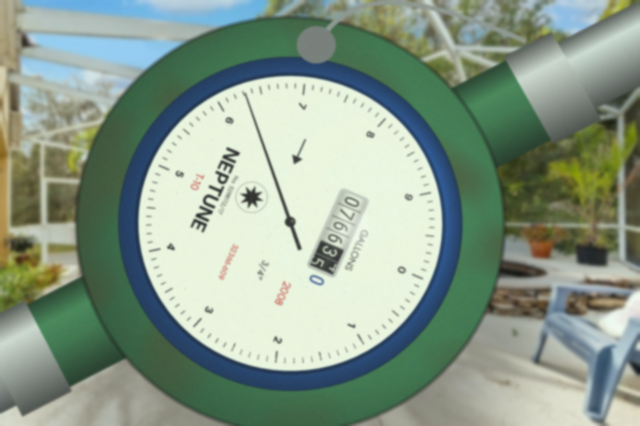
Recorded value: 766346.3 gal
